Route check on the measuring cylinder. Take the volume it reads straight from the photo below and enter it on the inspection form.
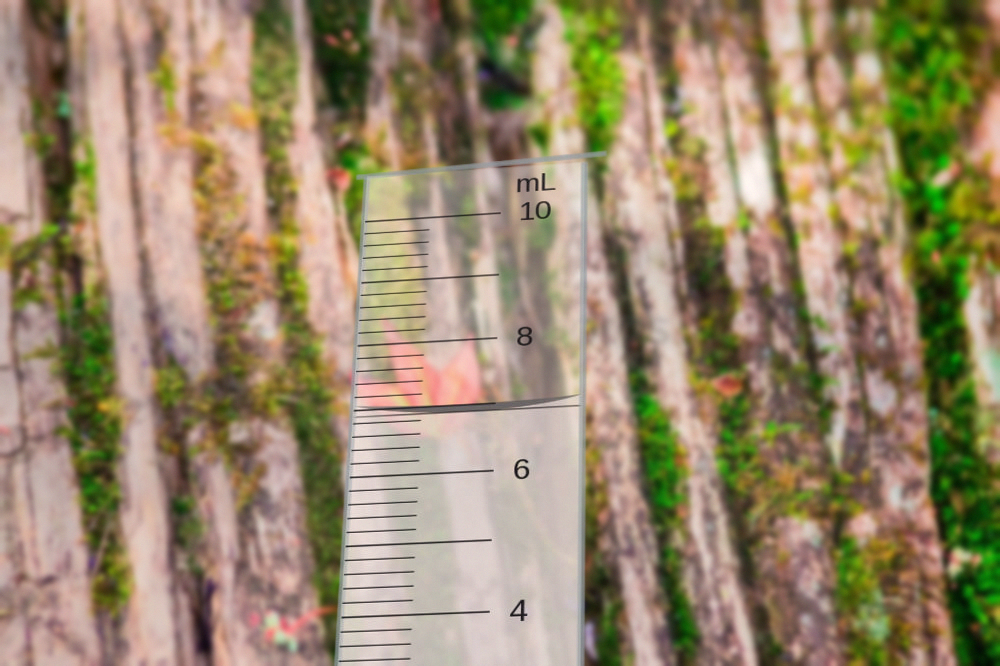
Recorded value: 6.9 mL
